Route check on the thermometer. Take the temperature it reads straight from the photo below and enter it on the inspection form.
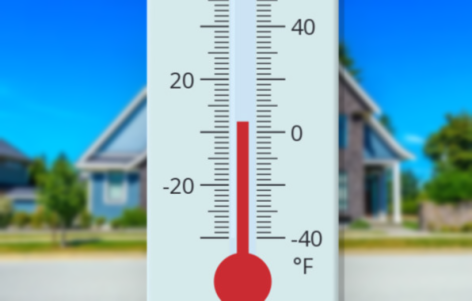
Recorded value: 4 °F
